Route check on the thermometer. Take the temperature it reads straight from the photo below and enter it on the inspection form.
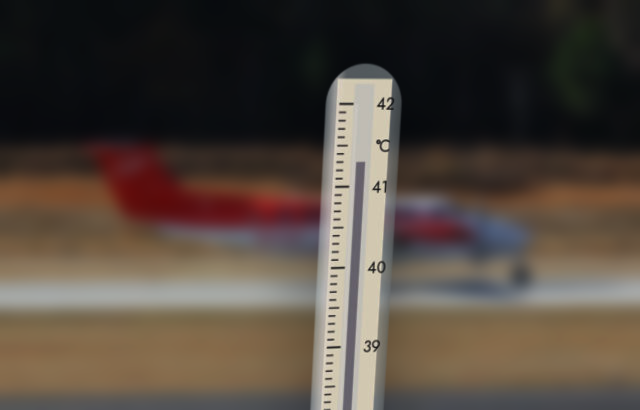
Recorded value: 41.3 °C
